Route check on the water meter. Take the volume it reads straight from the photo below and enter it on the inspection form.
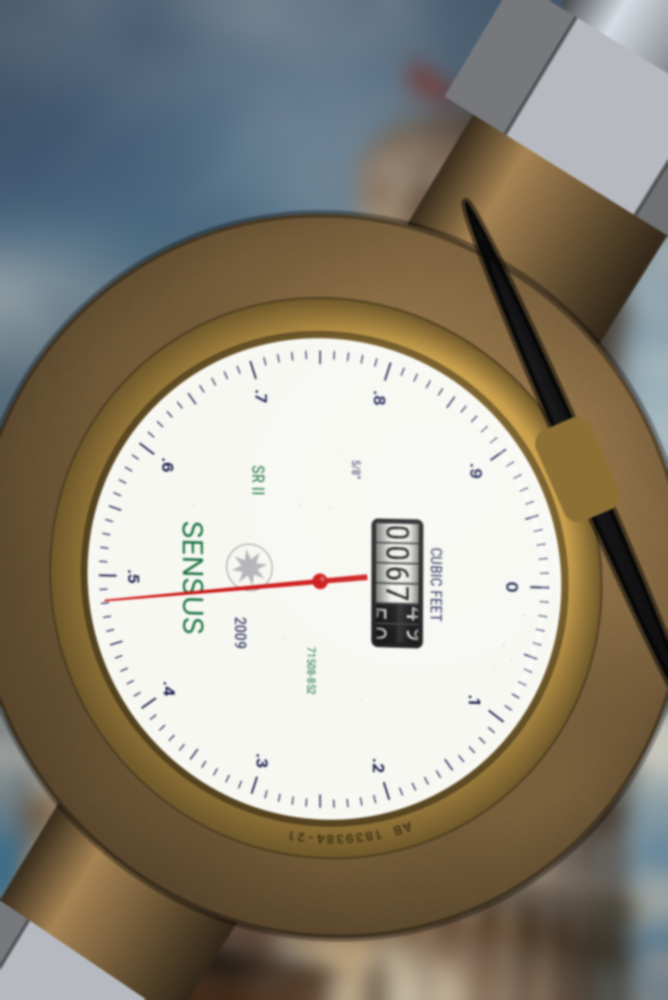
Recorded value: 6749.48 ft³
